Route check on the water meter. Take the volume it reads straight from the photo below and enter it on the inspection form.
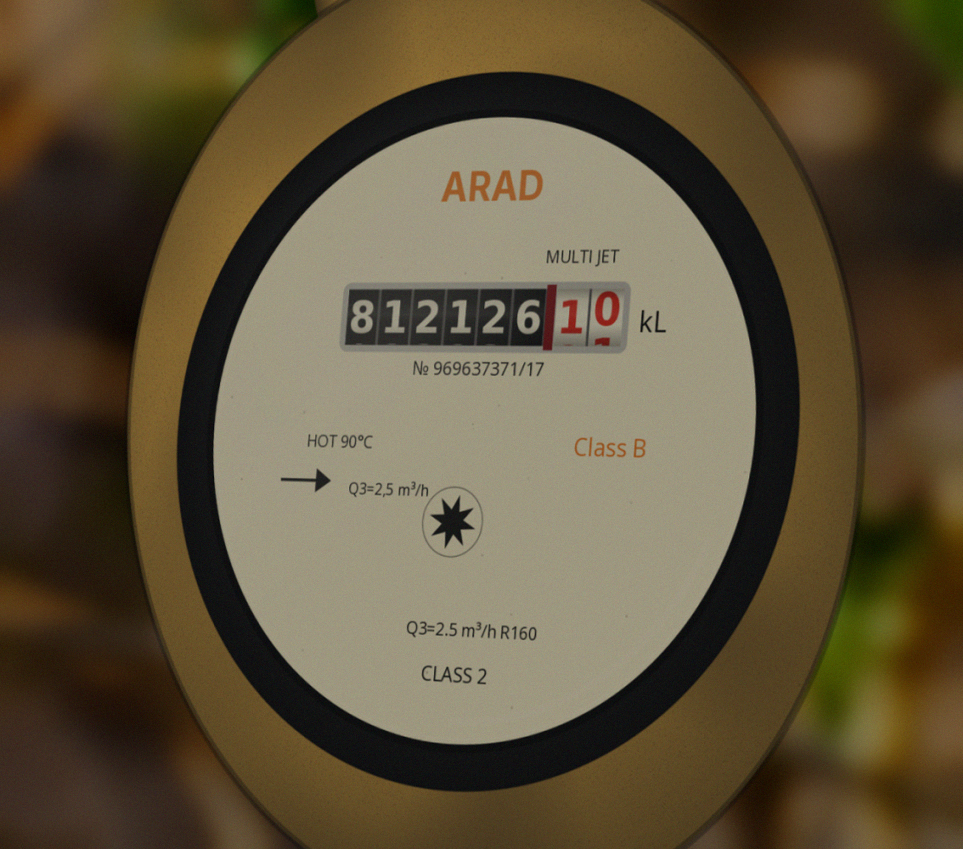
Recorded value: 812126.10 kL
